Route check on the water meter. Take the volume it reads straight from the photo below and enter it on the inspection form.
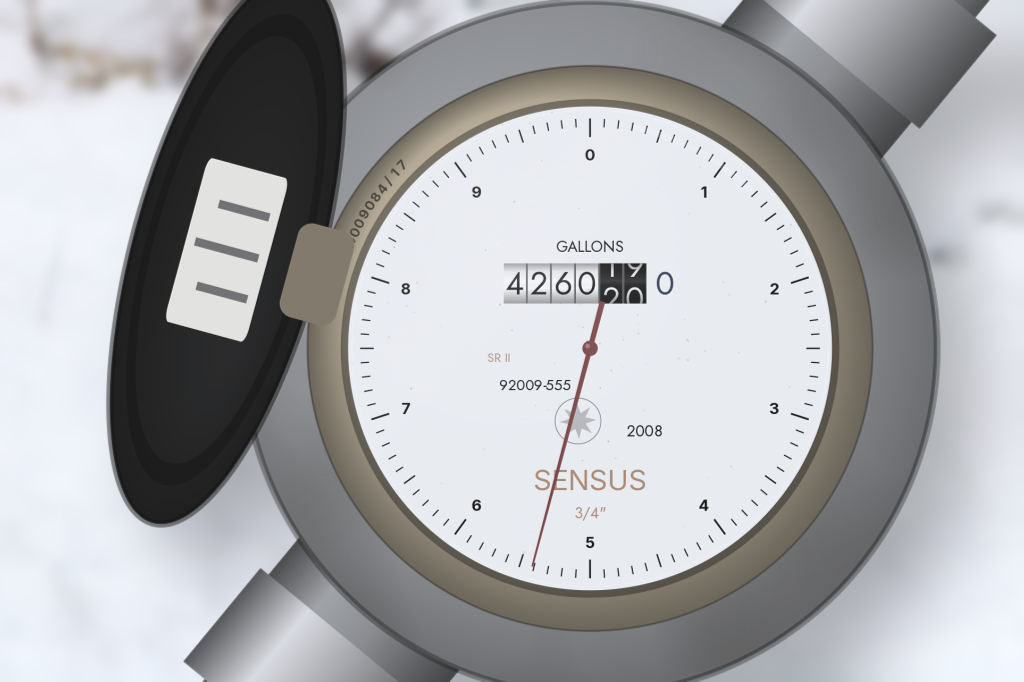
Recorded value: 4260195.4 gal
